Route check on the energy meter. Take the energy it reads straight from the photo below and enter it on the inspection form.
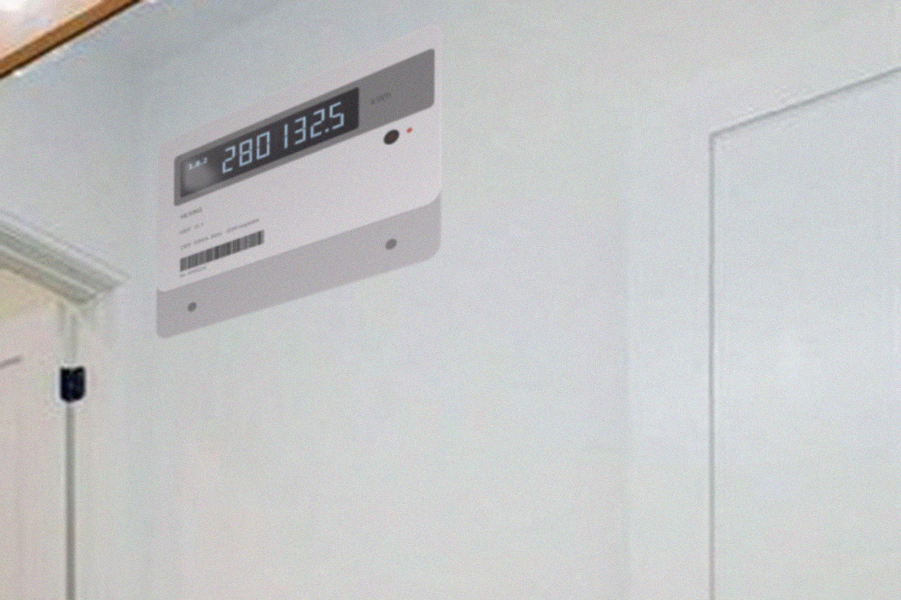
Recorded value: 280132.5 kWh
